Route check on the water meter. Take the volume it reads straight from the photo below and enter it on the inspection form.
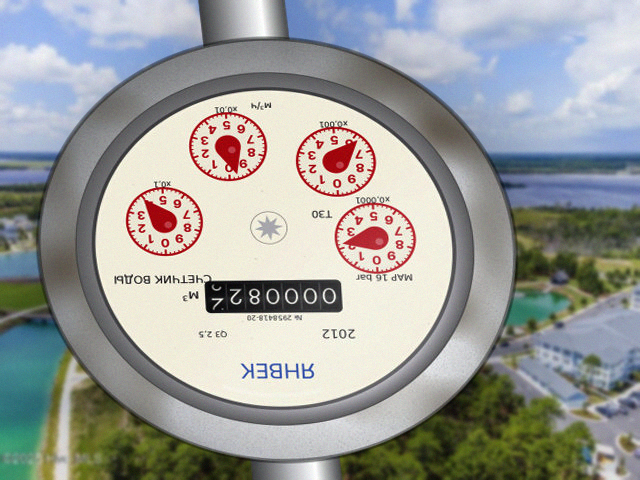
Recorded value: 822.3962 m³
